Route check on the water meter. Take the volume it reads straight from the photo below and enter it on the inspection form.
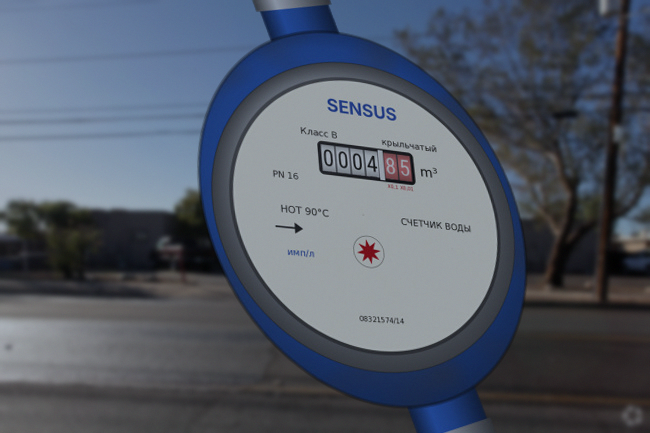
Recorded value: 4.85 m³
